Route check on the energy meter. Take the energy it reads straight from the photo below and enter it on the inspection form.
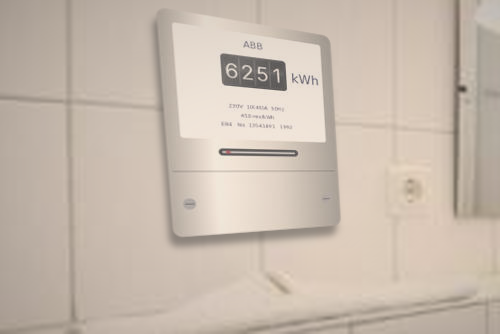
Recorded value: 6251 kWh
